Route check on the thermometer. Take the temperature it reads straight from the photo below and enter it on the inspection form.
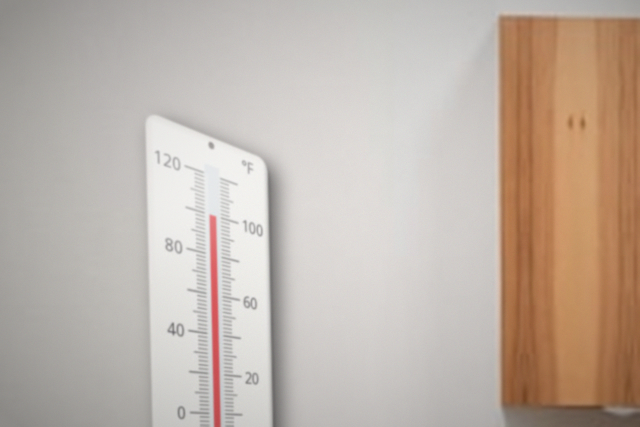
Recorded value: 100 °F
